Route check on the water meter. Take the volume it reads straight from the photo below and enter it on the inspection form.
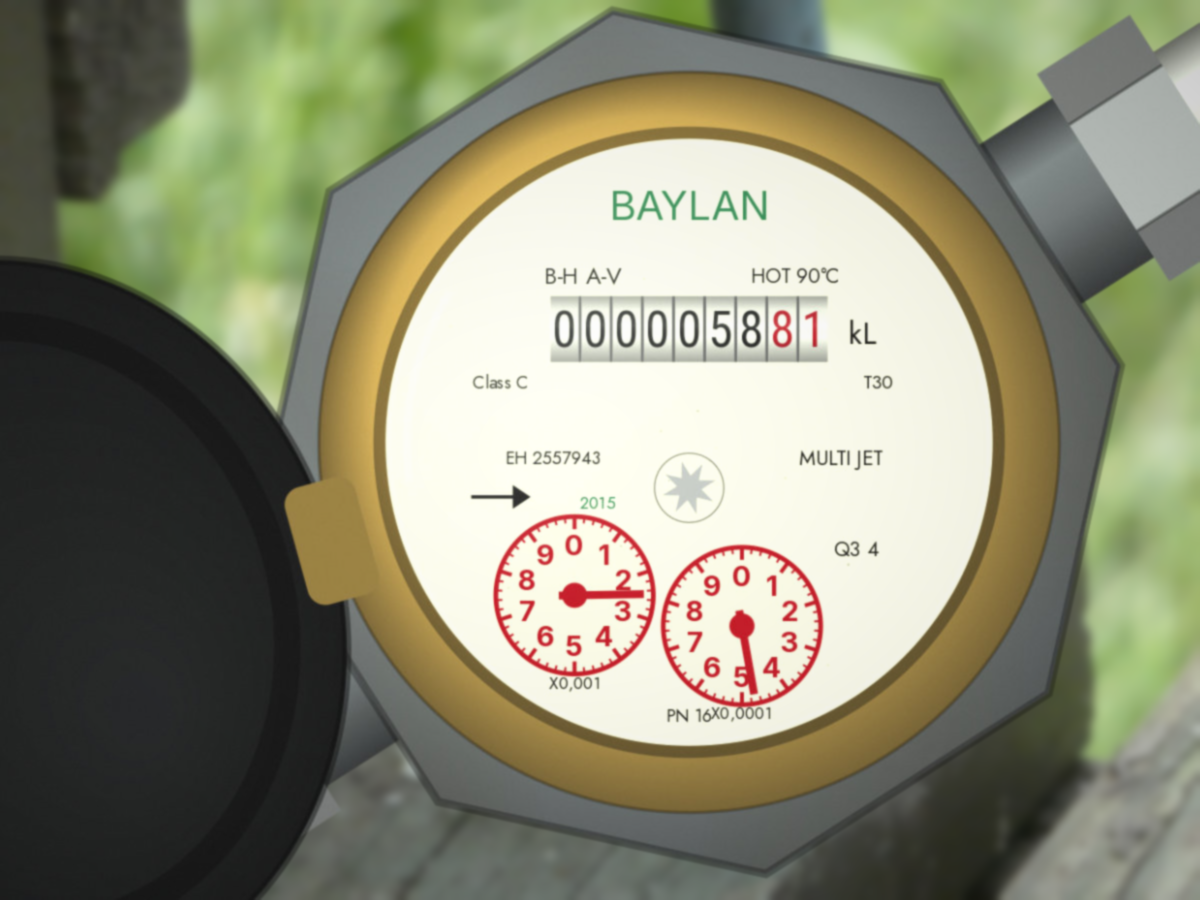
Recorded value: 58.8124 kL
